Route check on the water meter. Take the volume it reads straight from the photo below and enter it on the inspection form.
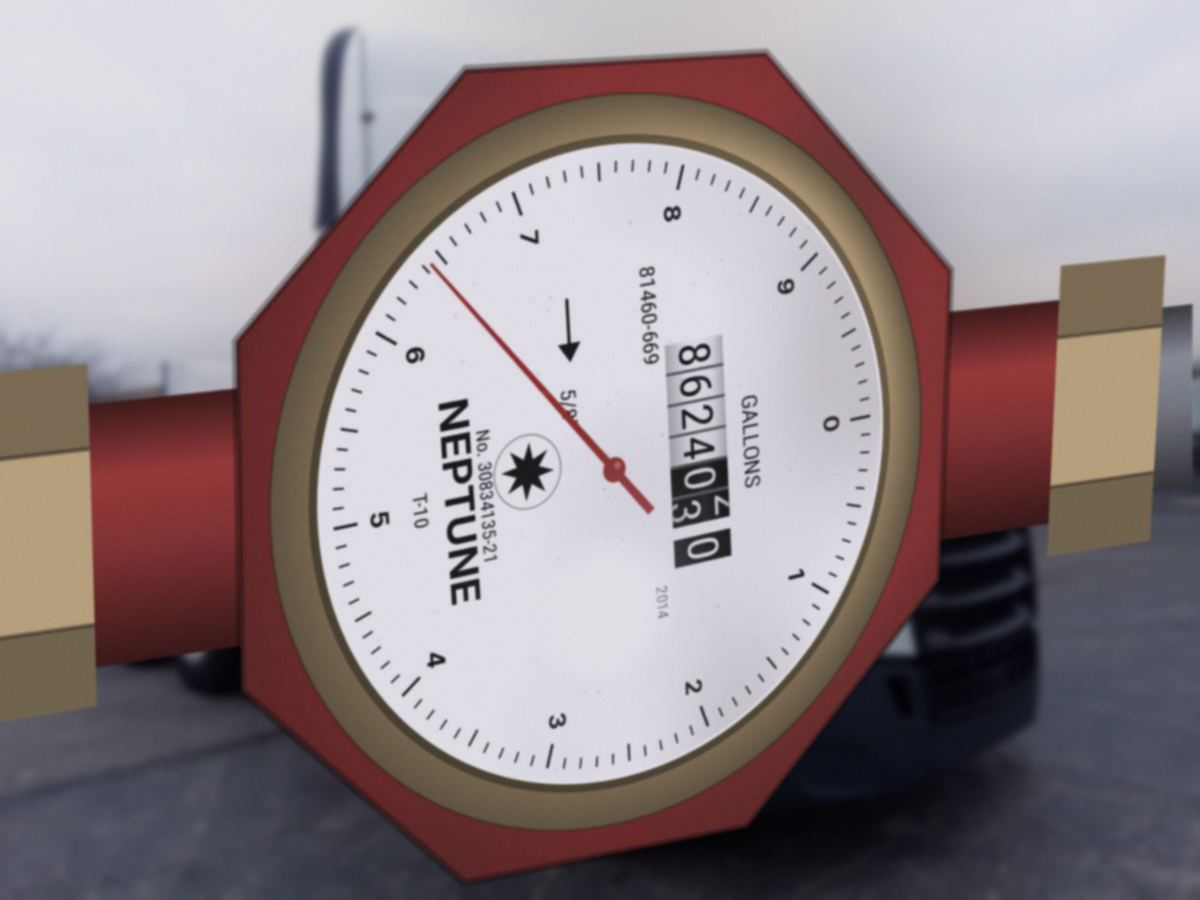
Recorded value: 8624026.4 gal
